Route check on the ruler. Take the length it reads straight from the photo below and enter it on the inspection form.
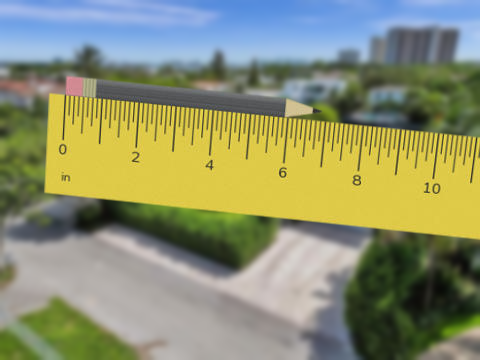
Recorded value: 6.875 in
